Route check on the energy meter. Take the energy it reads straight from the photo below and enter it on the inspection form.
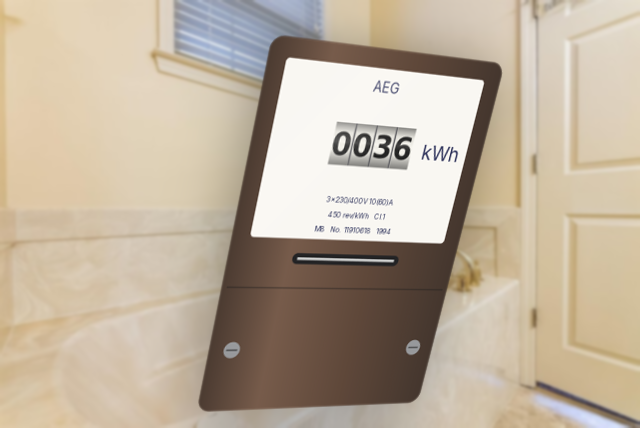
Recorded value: 36 kWh
